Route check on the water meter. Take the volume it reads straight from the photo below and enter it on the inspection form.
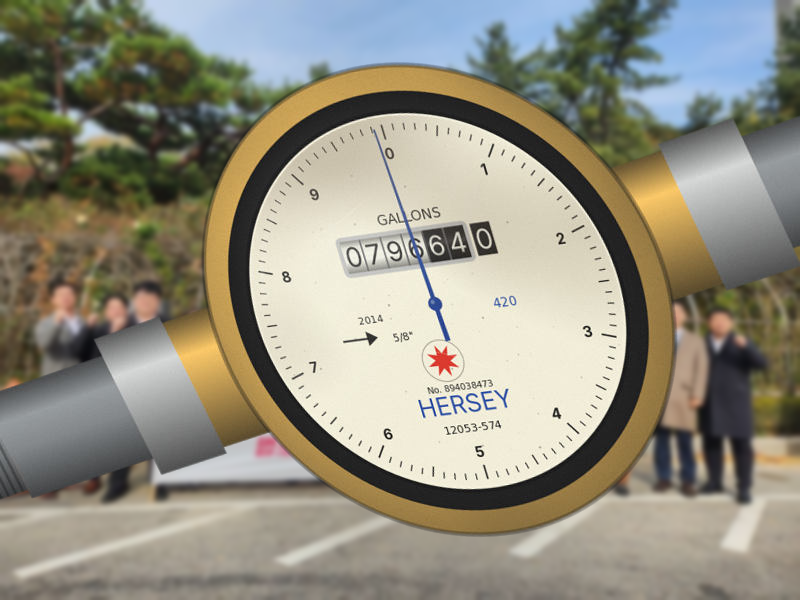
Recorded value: 796639.9 gal
